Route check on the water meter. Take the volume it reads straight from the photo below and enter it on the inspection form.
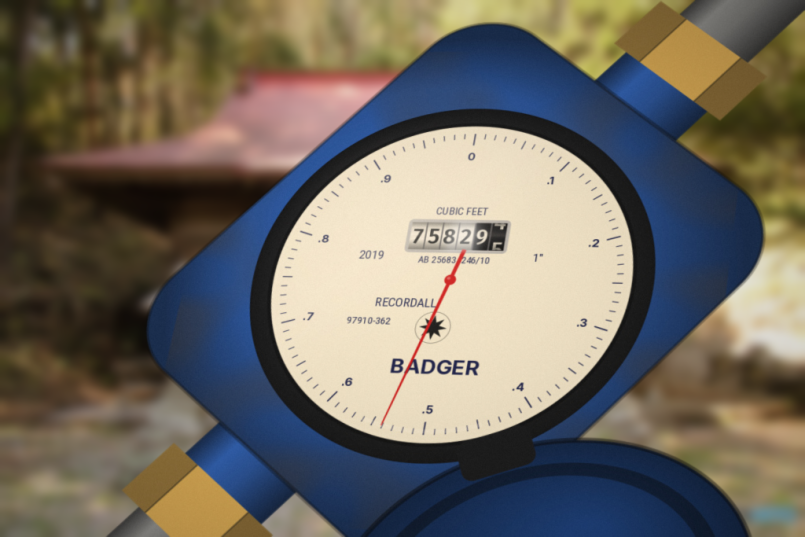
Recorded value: 758294.54 ft³
